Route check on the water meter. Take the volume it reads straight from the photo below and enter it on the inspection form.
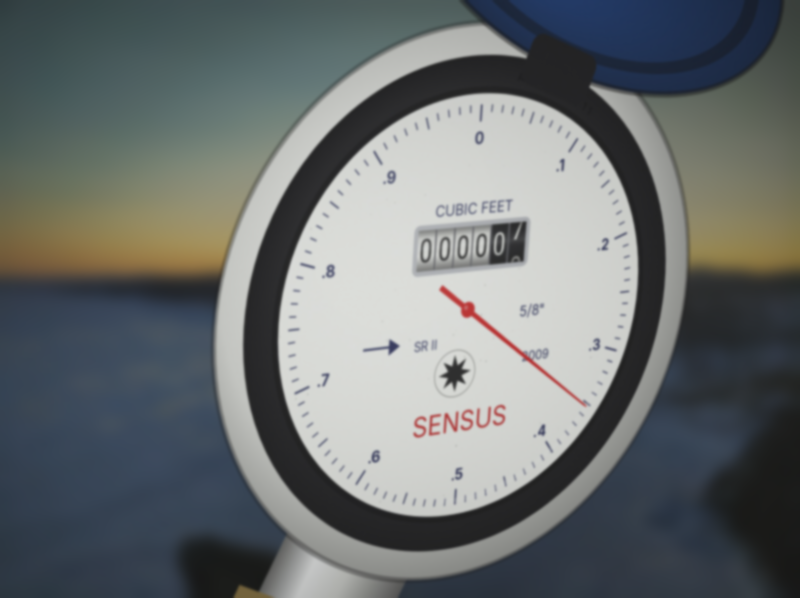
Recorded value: 7.35 ft³
